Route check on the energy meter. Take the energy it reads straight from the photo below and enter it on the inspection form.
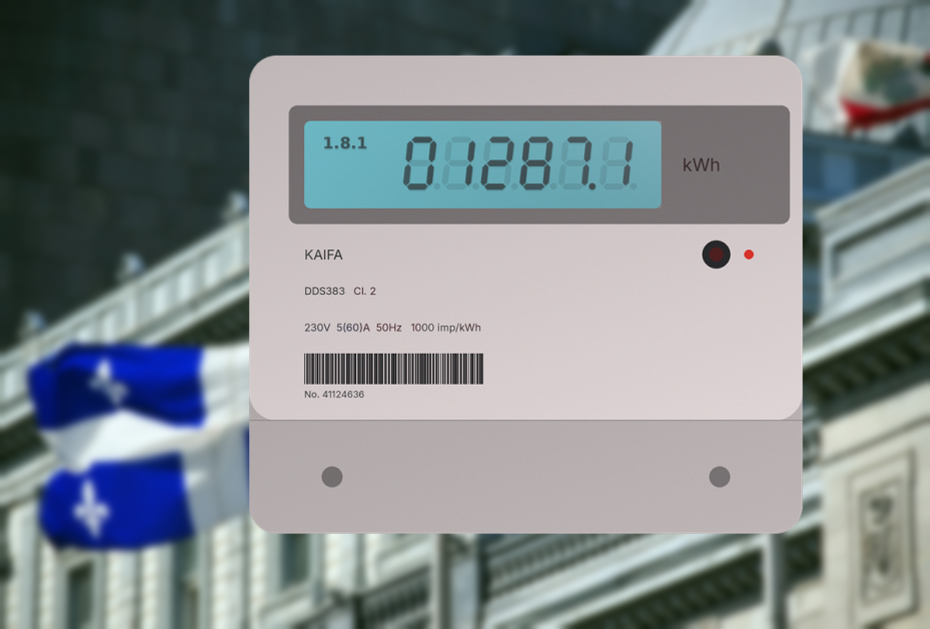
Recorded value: 1287.1 kWh
